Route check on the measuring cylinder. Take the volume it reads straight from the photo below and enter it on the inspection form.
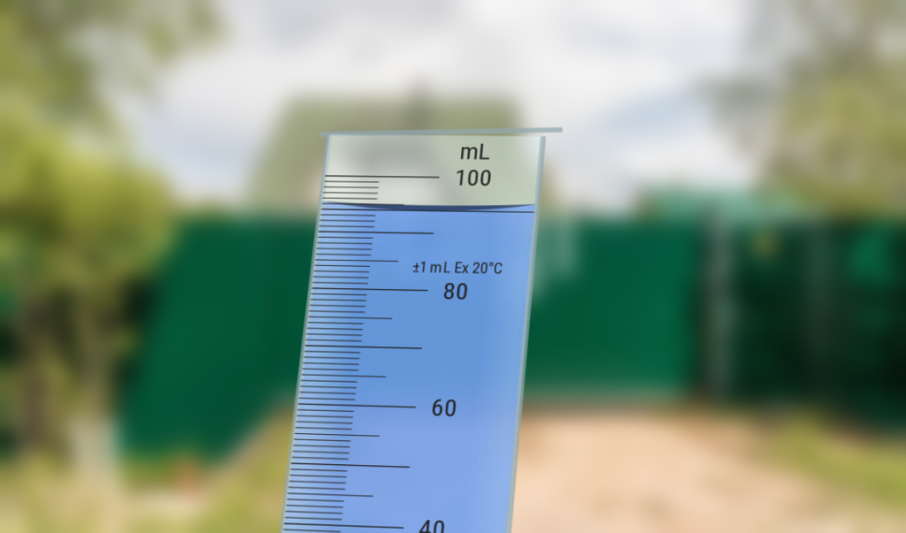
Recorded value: 94 mL
